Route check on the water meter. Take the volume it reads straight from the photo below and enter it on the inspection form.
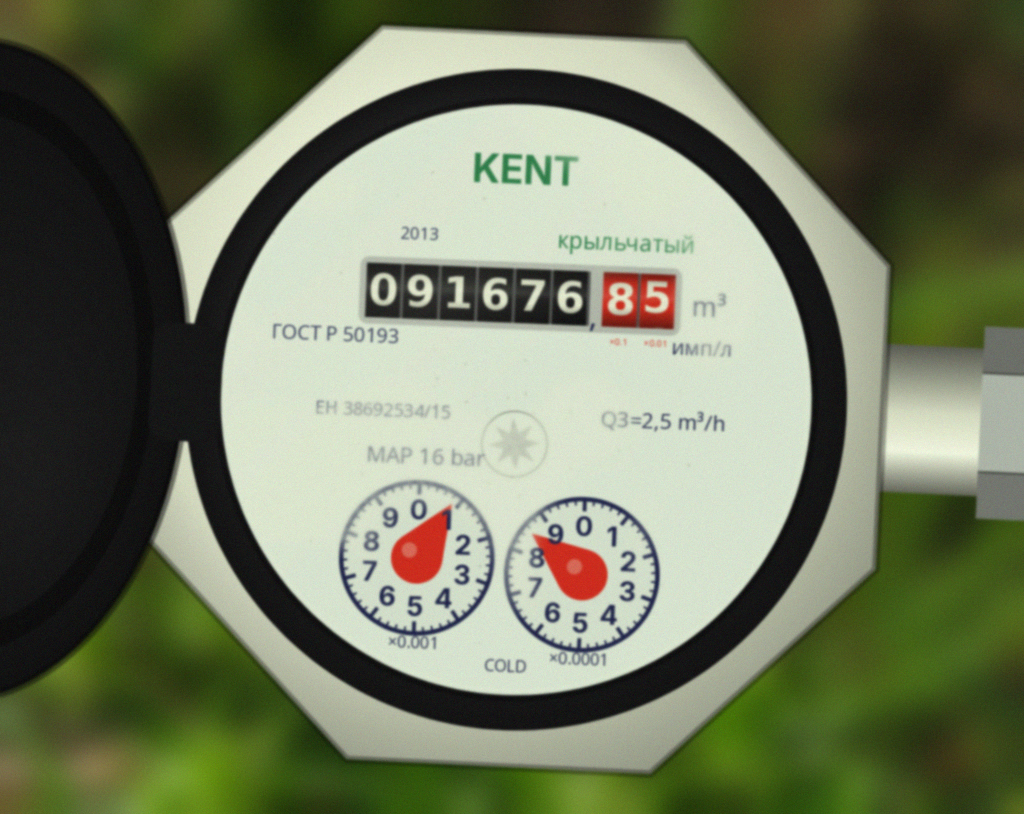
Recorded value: 91676.8508 m³
